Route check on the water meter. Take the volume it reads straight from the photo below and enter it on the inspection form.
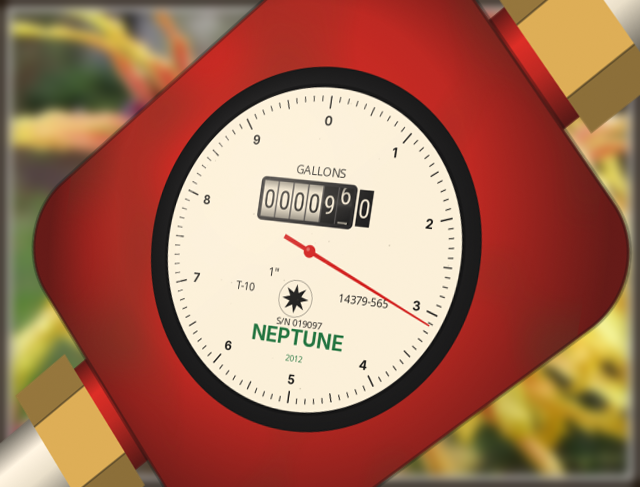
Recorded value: 963.1 gal
